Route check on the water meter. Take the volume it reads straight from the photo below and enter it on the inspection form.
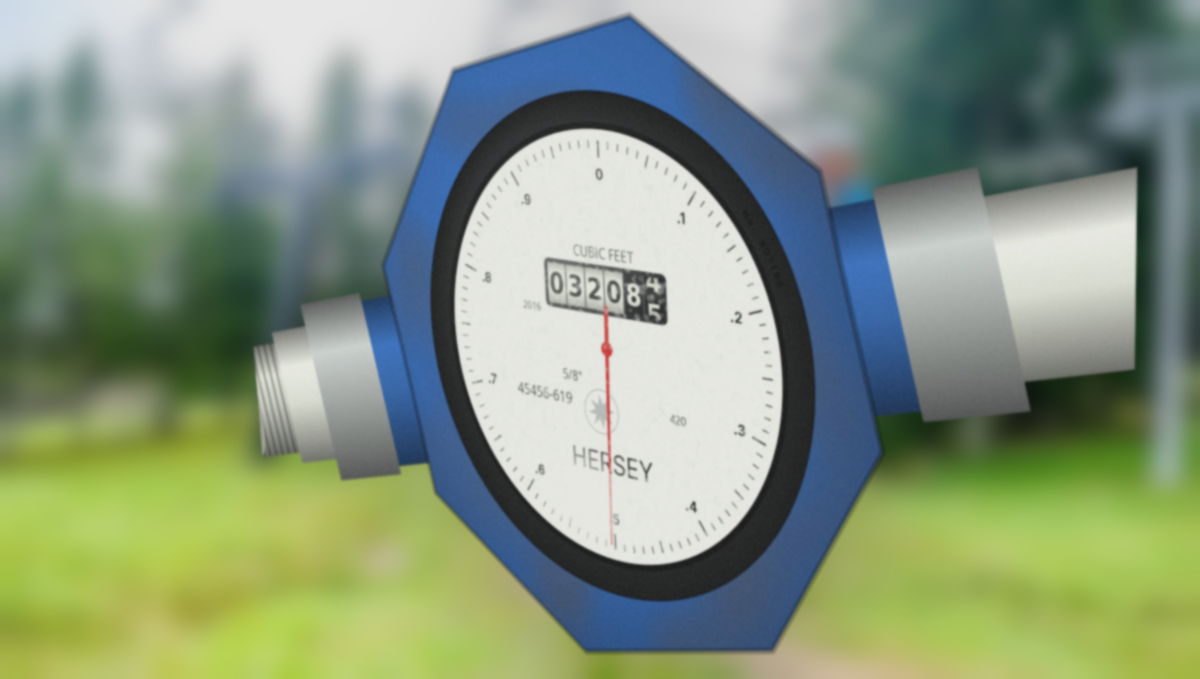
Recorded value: 32084.50 ft³
